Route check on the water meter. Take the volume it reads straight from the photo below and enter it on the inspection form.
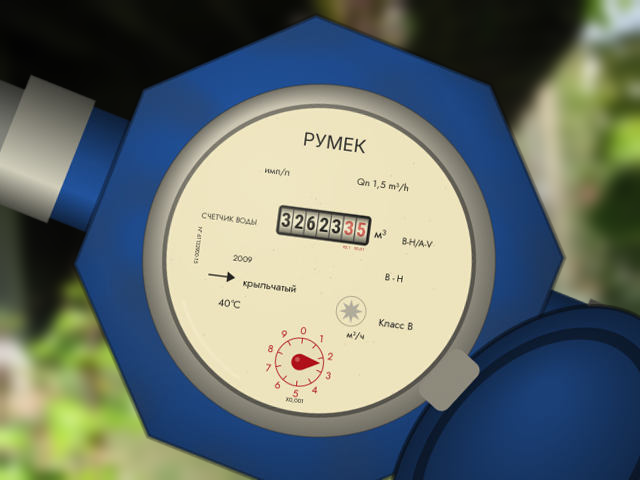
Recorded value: 32623.352 m³
